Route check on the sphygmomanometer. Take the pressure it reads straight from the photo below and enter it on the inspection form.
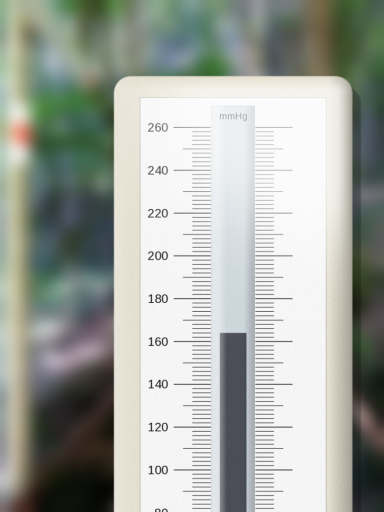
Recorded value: 164 mmHg
